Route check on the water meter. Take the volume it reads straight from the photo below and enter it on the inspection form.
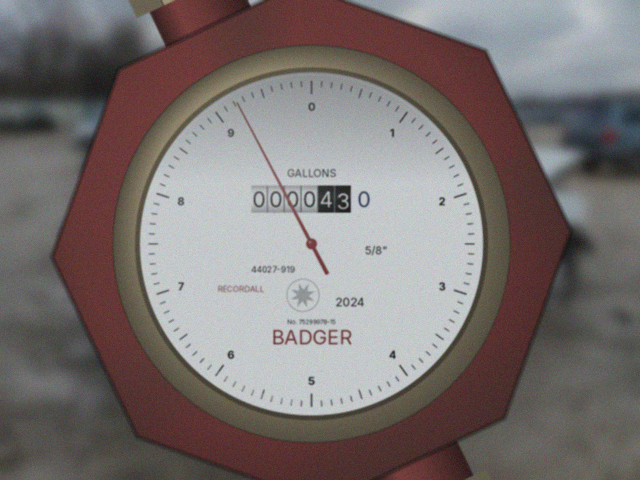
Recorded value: 429.2 gal
